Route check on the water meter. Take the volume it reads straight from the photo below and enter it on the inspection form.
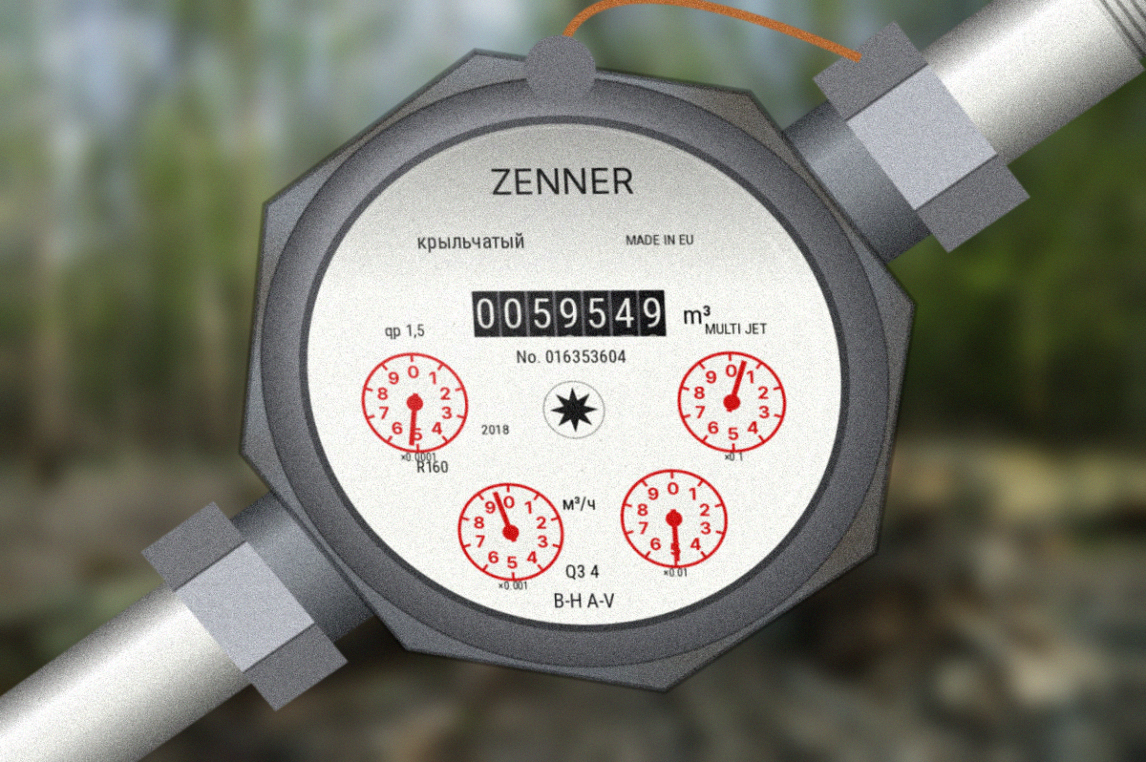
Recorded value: 59549.0495 m³
